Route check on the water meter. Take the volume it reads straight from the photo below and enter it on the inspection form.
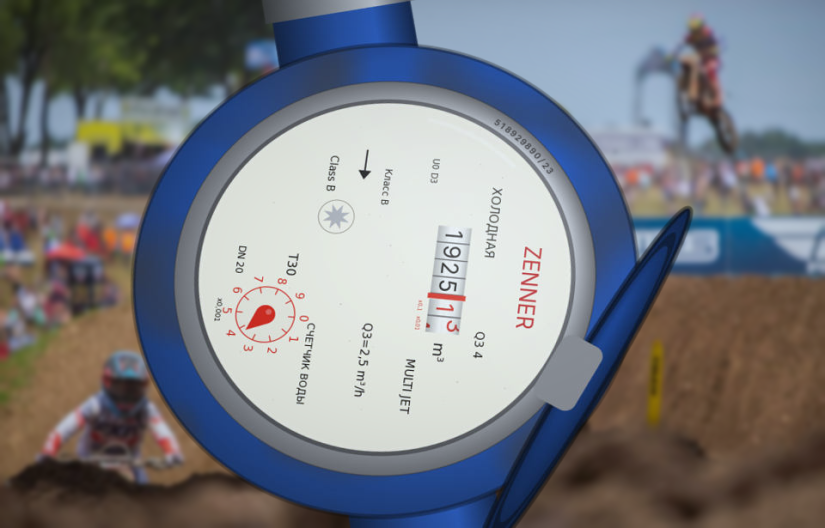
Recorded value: 1925.133 m³
